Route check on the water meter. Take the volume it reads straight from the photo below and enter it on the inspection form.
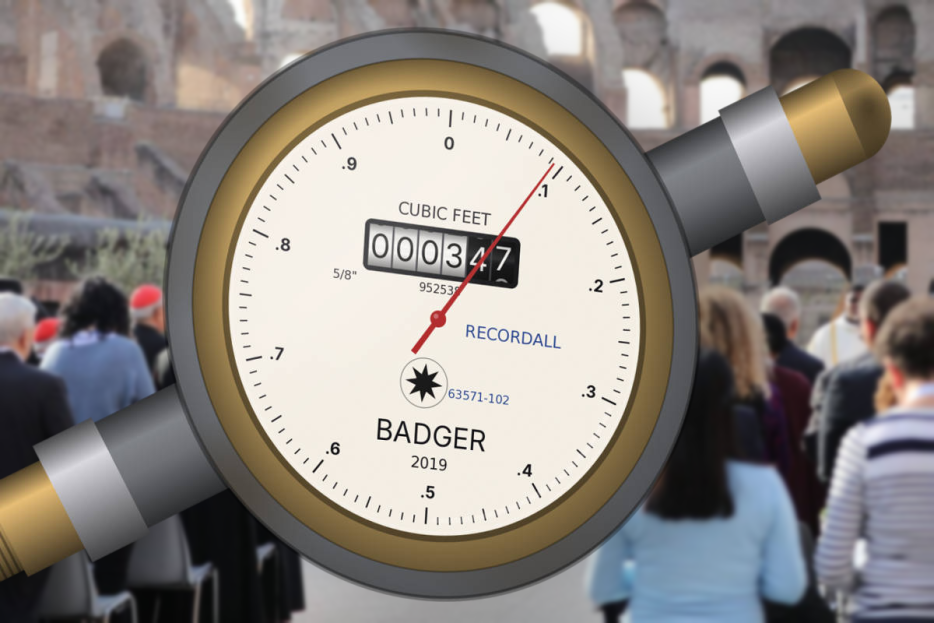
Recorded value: 347.09 ft³
